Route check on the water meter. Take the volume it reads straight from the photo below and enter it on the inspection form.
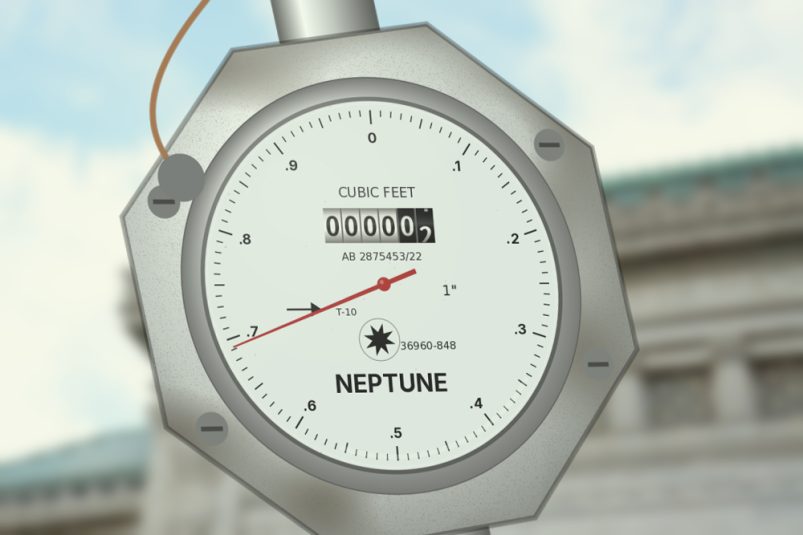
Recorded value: 1.69 ft³
